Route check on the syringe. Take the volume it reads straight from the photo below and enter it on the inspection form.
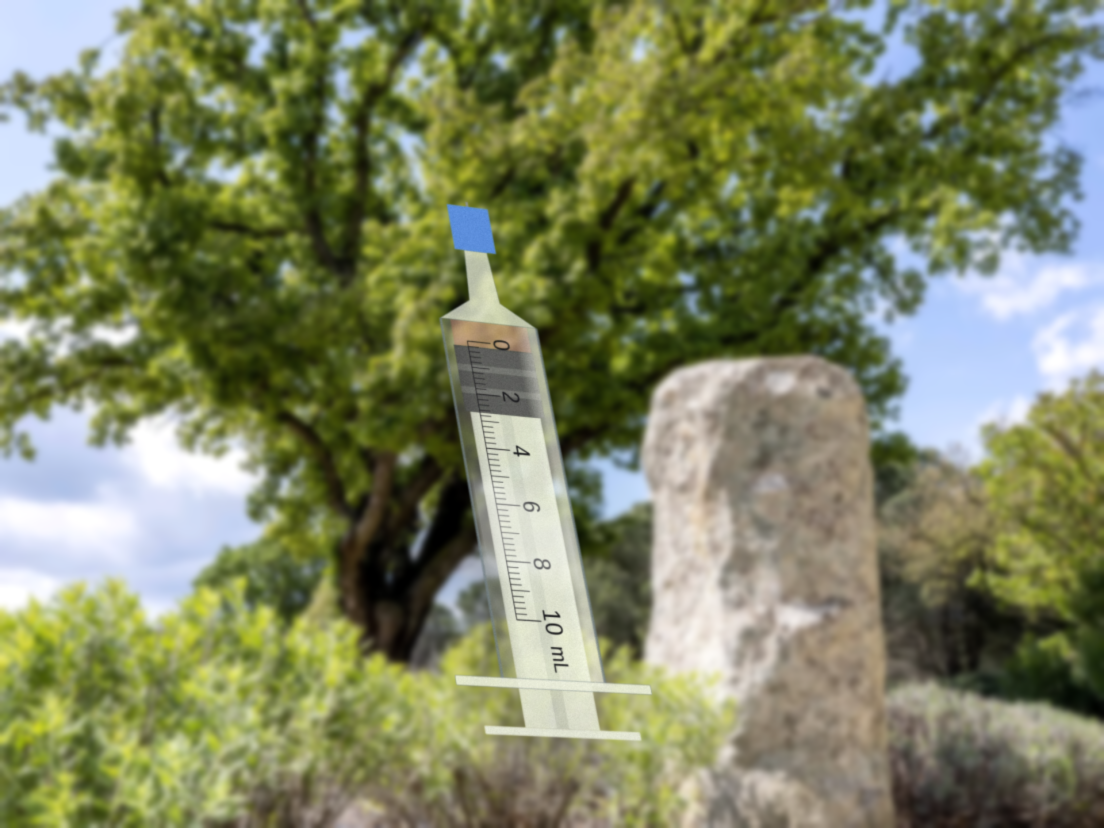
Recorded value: 0.2 mL
